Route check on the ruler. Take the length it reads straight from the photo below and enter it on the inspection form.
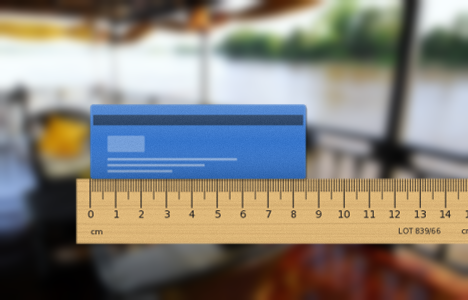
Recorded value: 8.5 cm
